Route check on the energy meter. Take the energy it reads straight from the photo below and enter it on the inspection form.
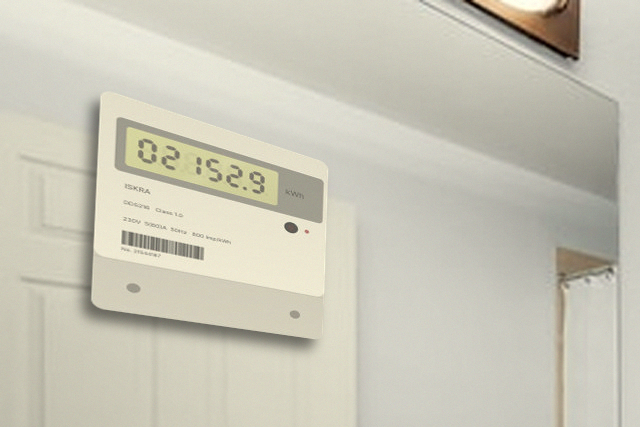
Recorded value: 2152.9 kWh
